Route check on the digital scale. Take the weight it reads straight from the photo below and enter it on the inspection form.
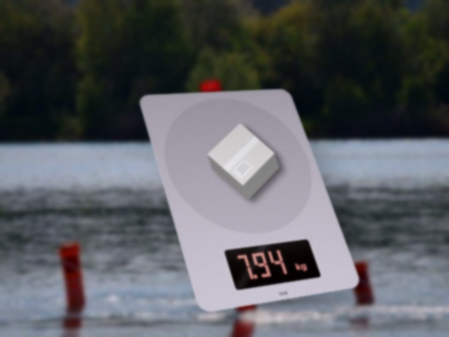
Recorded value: 7.94 kg
